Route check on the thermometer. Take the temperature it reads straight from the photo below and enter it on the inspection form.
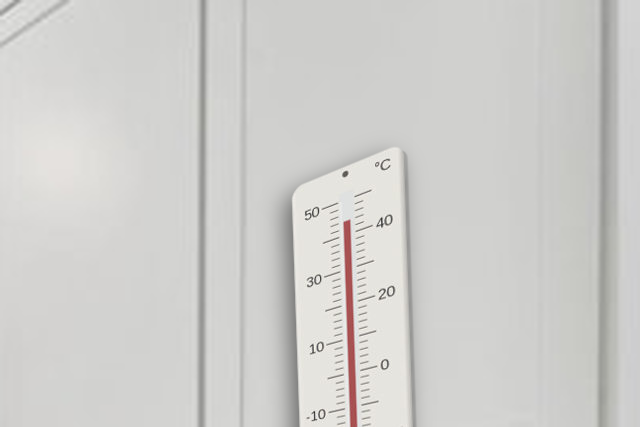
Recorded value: 44 °C
